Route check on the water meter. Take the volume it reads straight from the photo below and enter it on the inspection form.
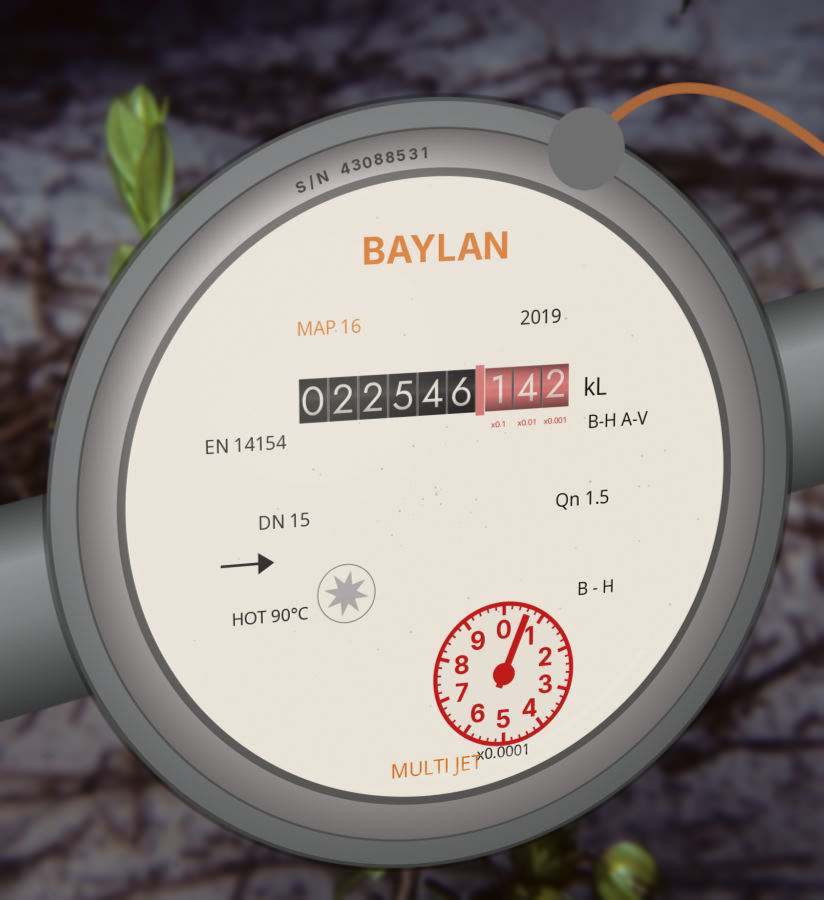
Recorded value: 22546.1420 kL
